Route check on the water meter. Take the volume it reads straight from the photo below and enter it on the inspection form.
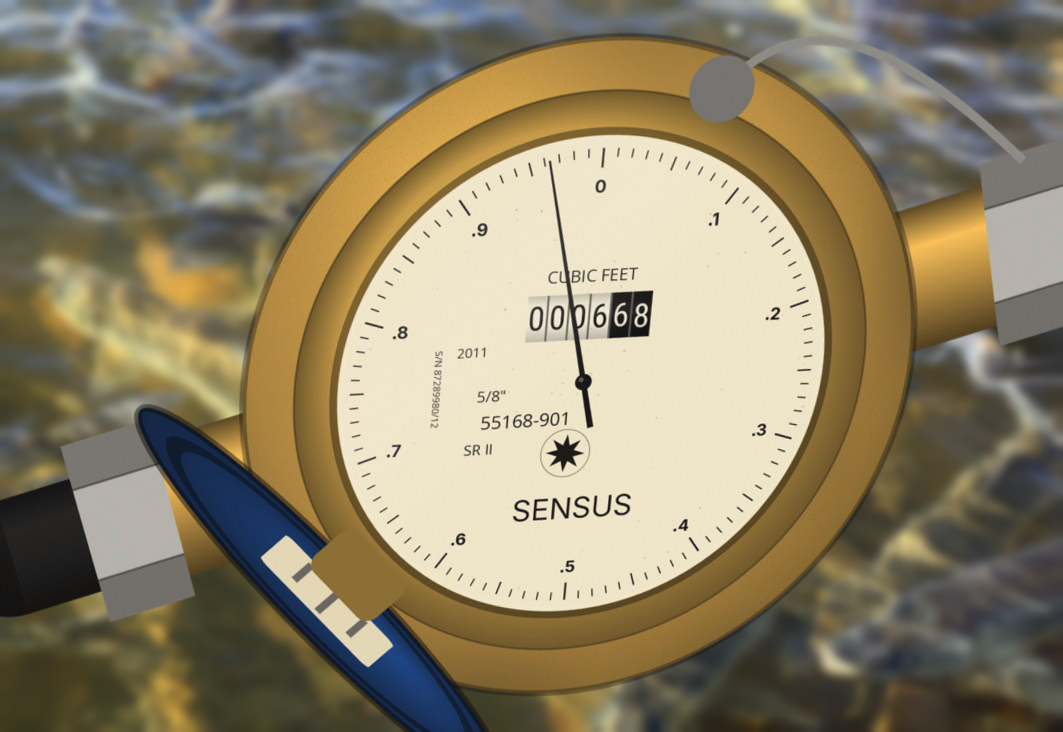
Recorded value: 667.96 ft³
